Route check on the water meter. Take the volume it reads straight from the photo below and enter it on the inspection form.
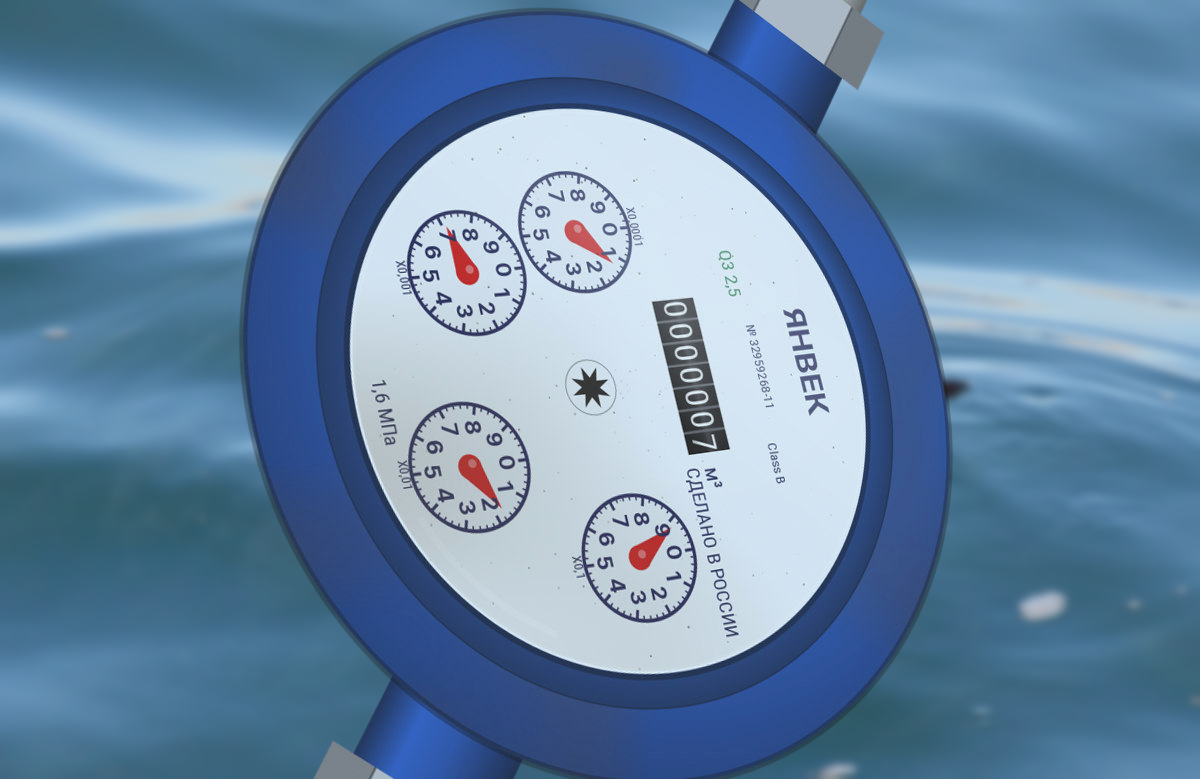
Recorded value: 6.9171 m³
